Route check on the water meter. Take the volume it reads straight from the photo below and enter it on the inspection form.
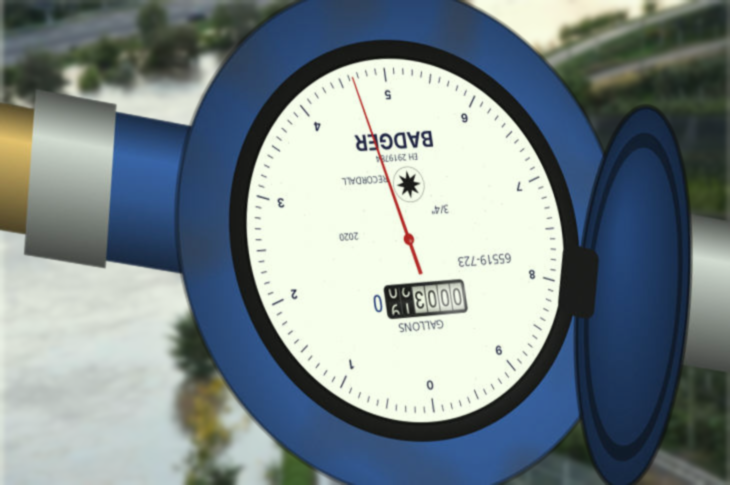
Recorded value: 3194.6 gal
